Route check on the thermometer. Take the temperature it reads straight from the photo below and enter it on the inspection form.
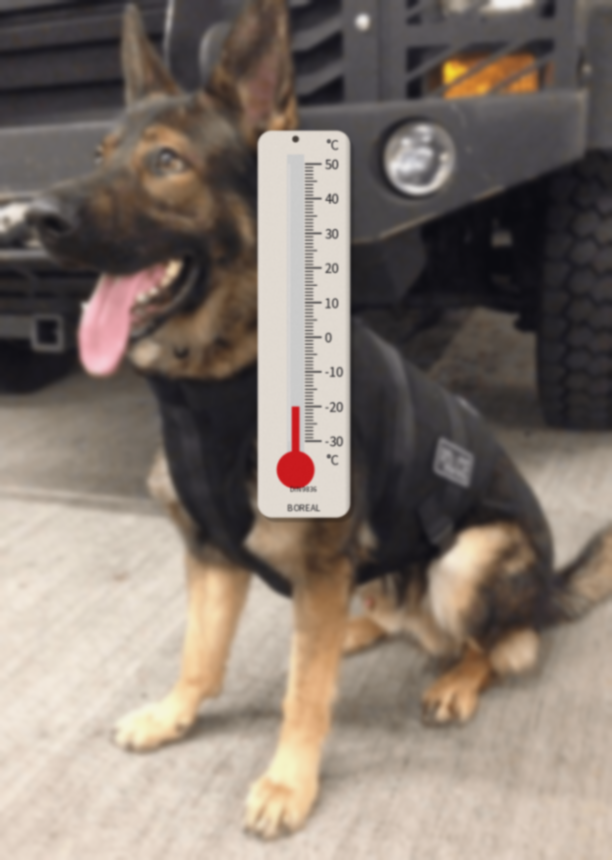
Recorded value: -20 °C
